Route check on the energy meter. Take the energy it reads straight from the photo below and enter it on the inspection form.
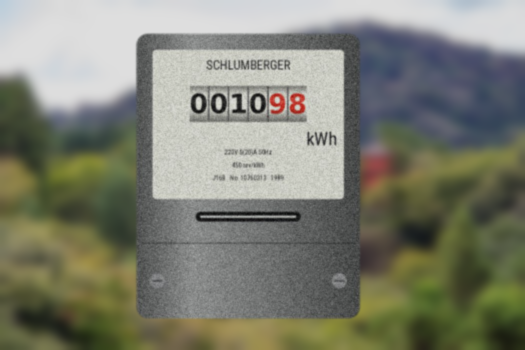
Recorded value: 10.98 kWh
